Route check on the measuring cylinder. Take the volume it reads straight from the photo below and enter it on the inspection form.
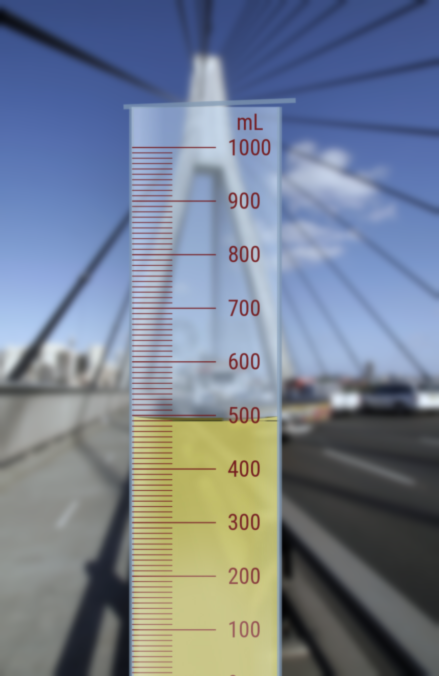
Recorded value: 490 mL
